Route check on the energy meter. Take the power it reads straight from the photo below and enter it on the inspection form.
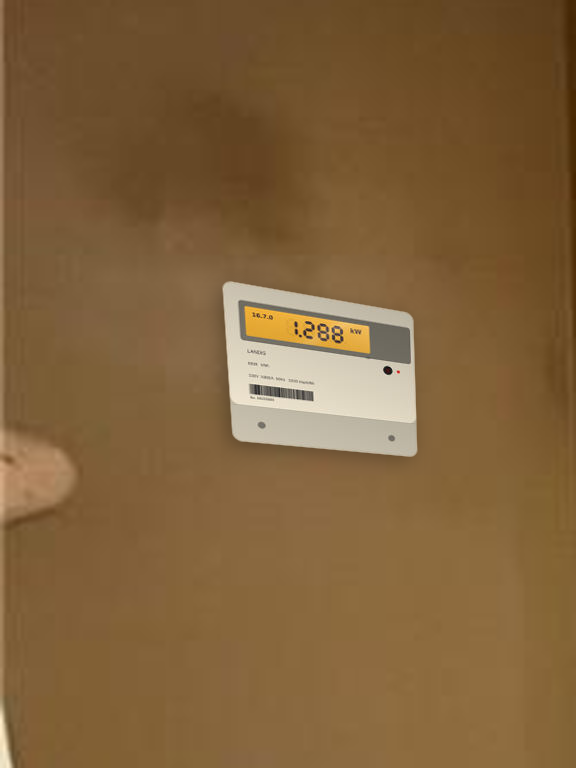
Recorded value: 1.288 kW
